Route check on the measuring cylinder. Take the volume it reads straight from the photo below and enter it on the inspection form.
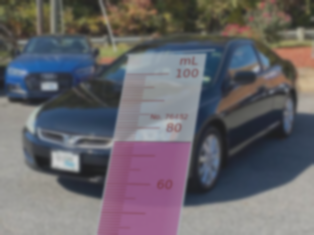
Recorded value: 75 mL
